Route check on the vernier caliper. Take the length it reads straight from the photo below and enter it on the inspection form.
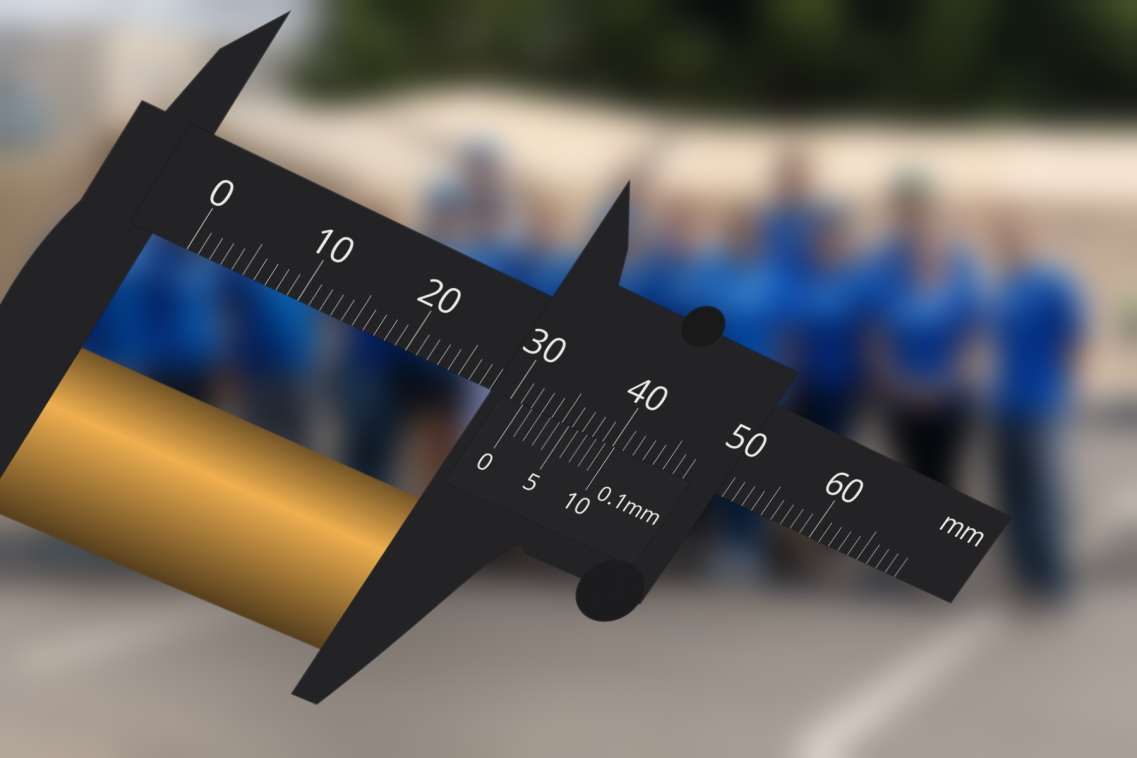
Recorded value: 31.2 mm
